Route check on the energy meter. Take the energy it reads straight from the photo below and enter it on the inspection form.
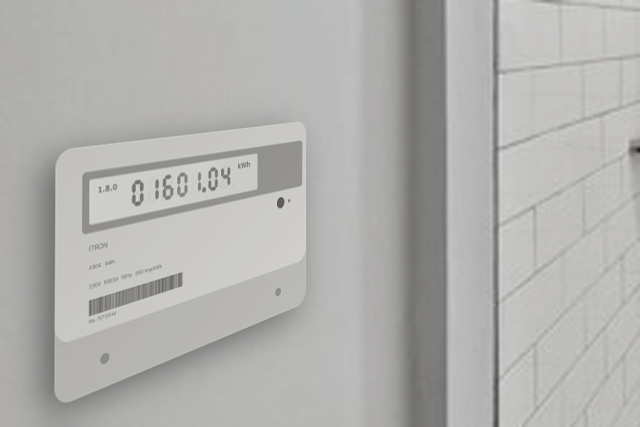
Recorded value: 1601.04 kWh
